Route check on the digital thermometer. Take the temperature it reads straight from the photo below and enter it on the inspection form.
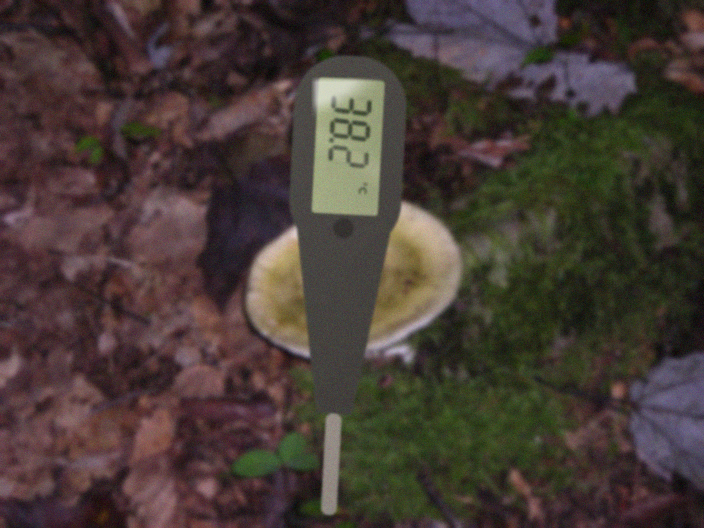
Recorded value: 38.2 °C
